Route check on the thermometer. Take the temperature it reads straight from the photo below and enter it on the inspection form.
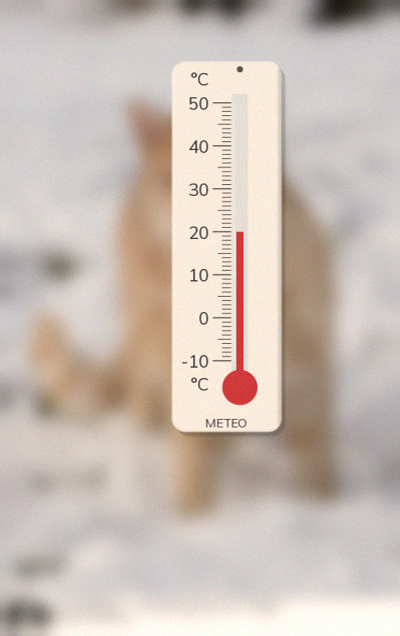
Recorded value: 20 °C
